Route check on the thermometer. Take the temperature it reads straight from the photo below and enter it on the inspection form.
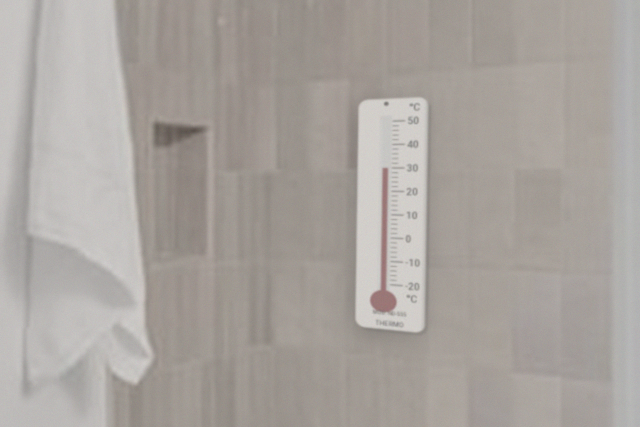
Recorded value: 30 °C
